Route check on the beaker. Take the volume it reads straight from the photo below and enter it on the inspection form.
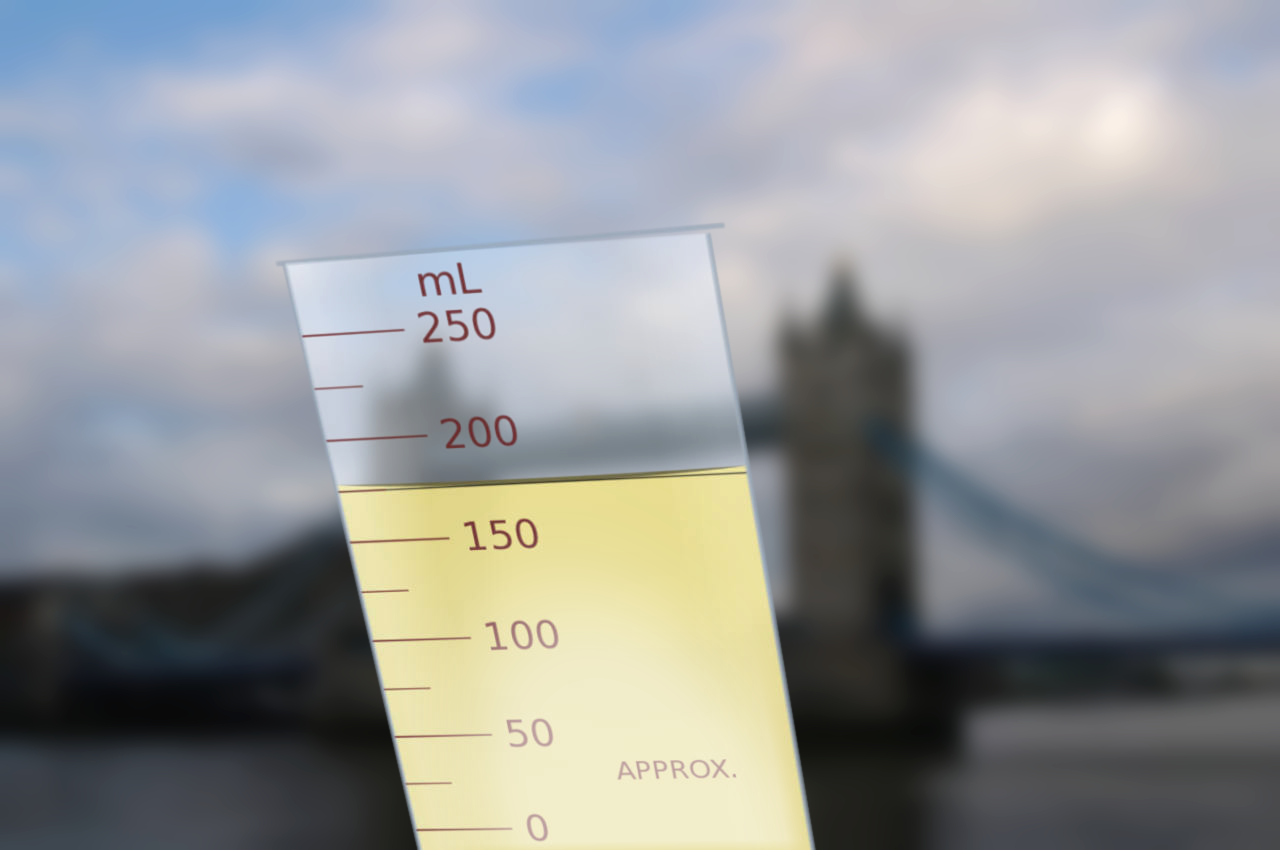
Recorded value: 175 mL
